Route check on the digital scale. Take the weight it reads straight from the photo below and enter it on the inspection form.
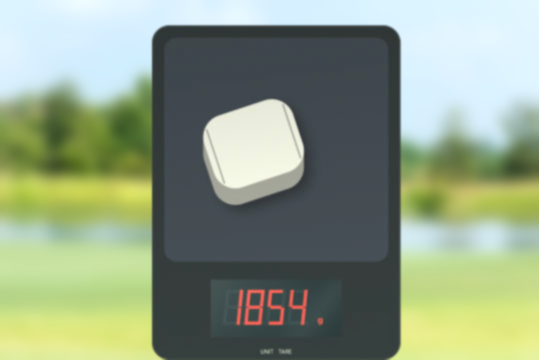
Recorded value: 1854 g
